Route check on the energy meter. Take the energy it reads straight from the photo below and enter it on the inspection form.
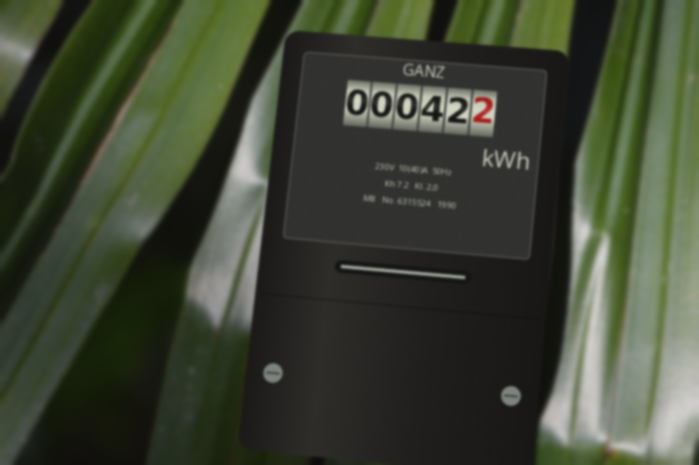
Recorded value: 42.2 kWh
